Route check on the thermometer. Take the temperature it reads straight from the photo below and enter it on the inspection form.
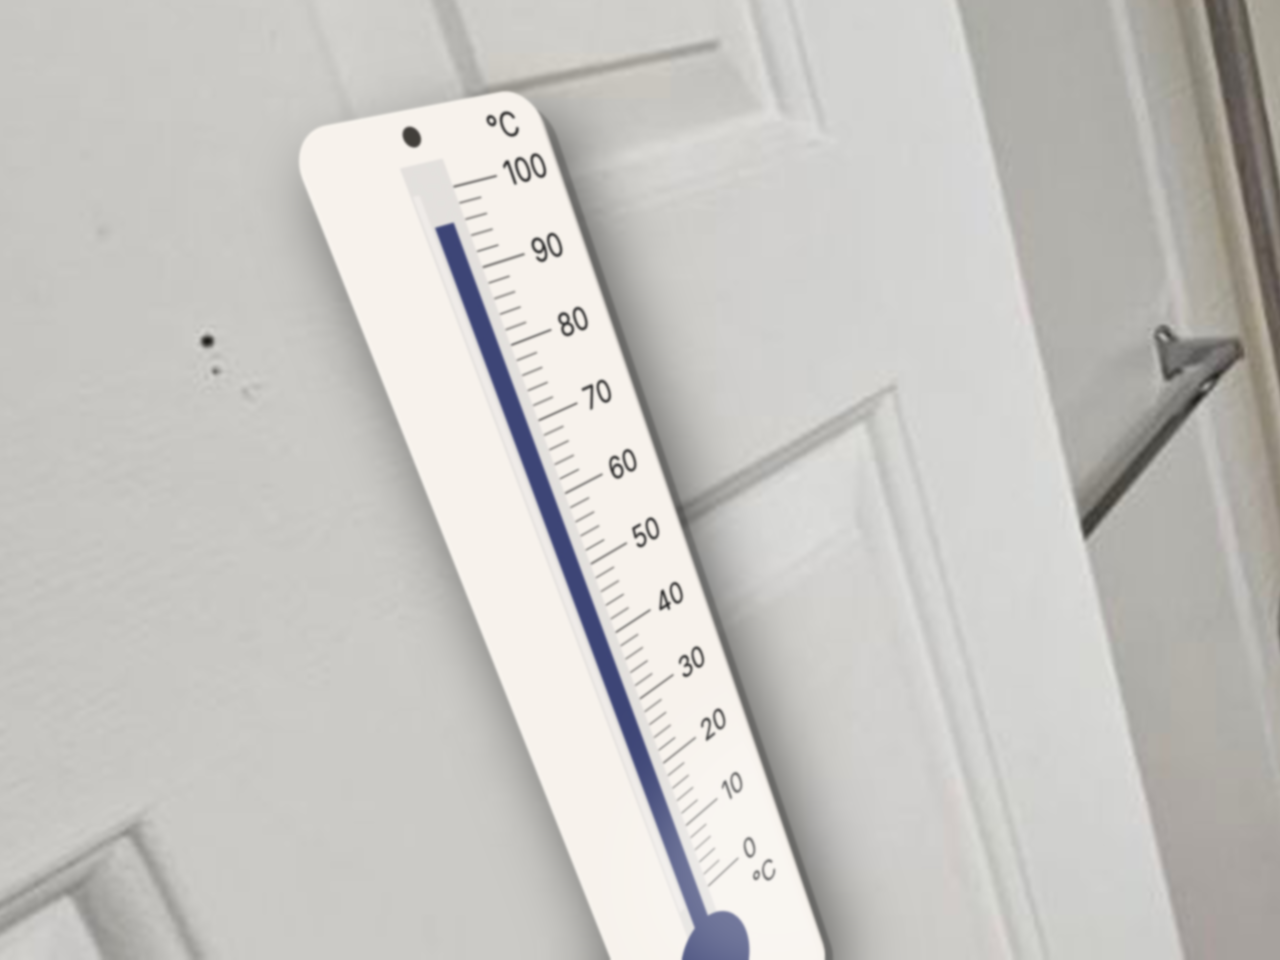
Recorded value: 96 °C
